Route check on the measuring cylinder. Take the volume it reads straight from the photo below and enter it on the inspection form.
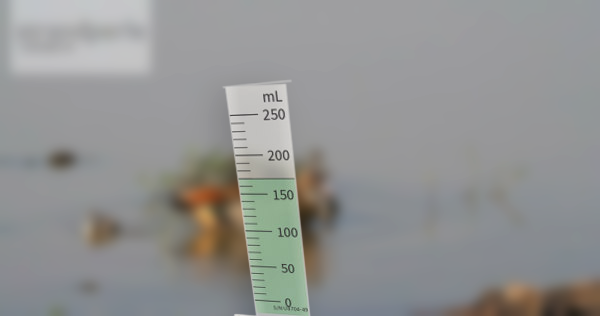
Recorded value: 170 mL
